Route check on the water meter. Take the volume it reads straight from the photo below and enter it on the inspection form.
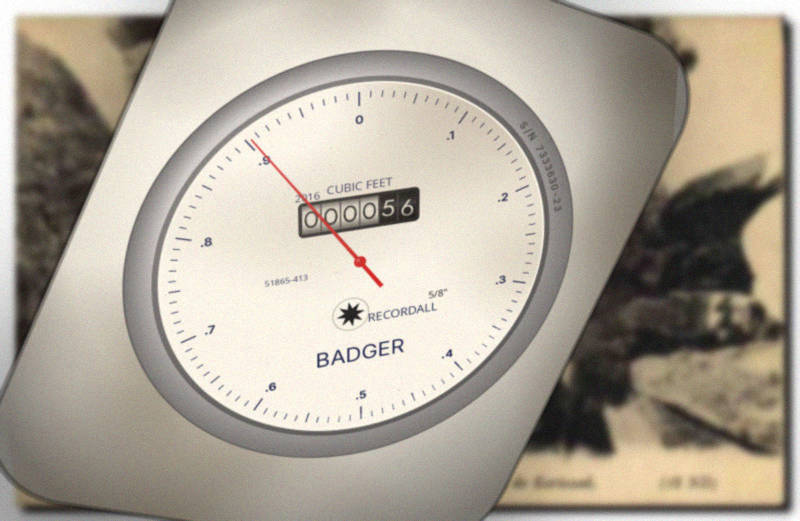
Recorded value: 55.90 ft³
